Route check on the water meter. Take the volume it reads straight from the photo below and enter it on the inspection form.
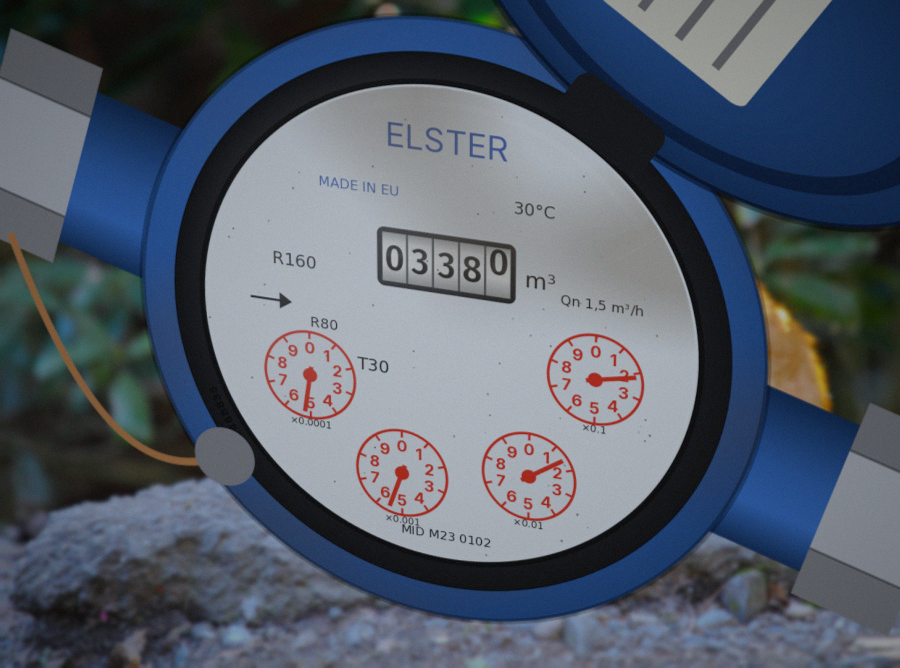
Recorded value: 3380.2155 m³
